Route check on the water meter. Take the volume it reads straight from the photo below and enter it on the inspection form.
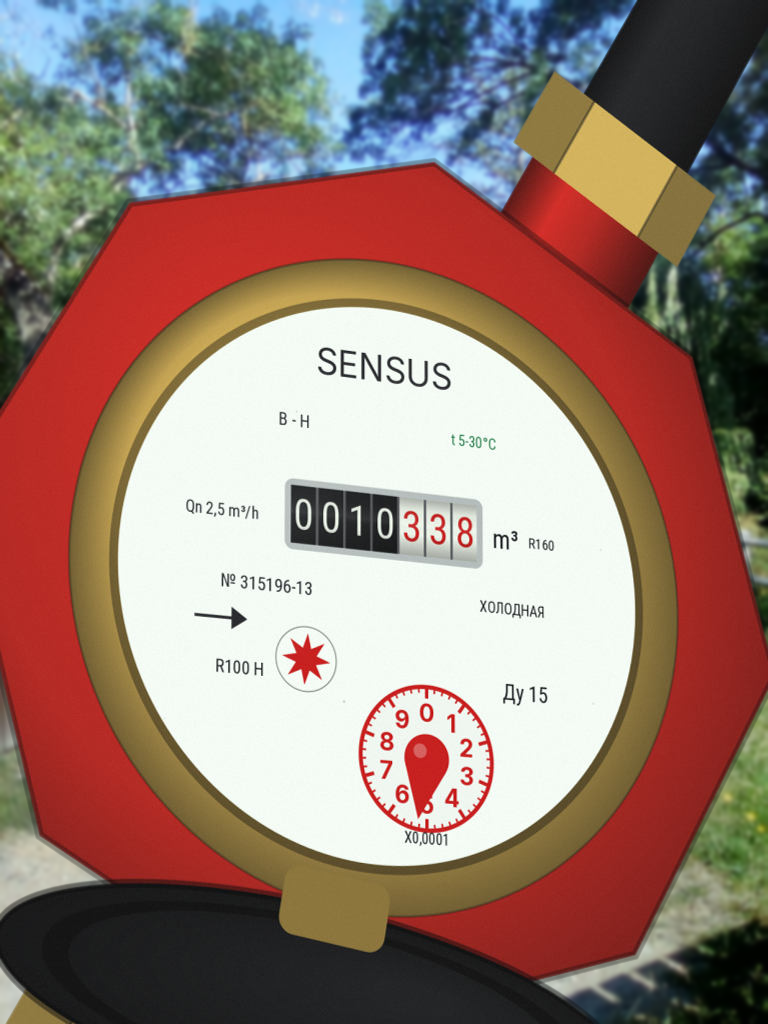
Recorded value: 10.3385 m³
